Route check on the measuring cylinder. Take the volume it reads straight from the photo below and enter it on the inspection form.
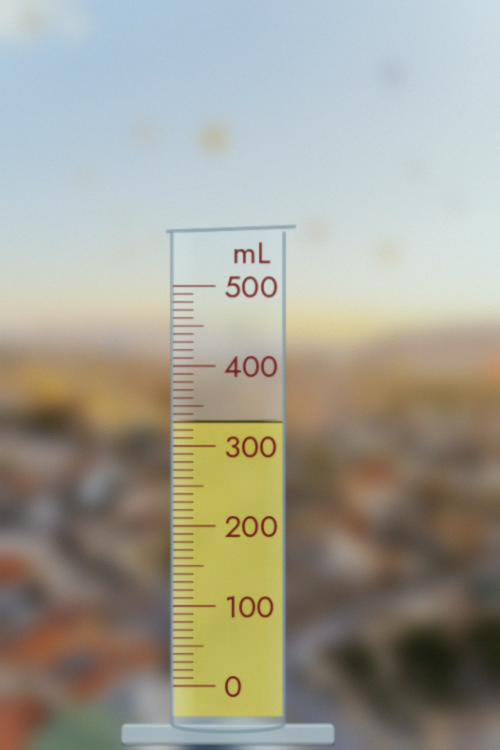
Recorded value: 330 mL
